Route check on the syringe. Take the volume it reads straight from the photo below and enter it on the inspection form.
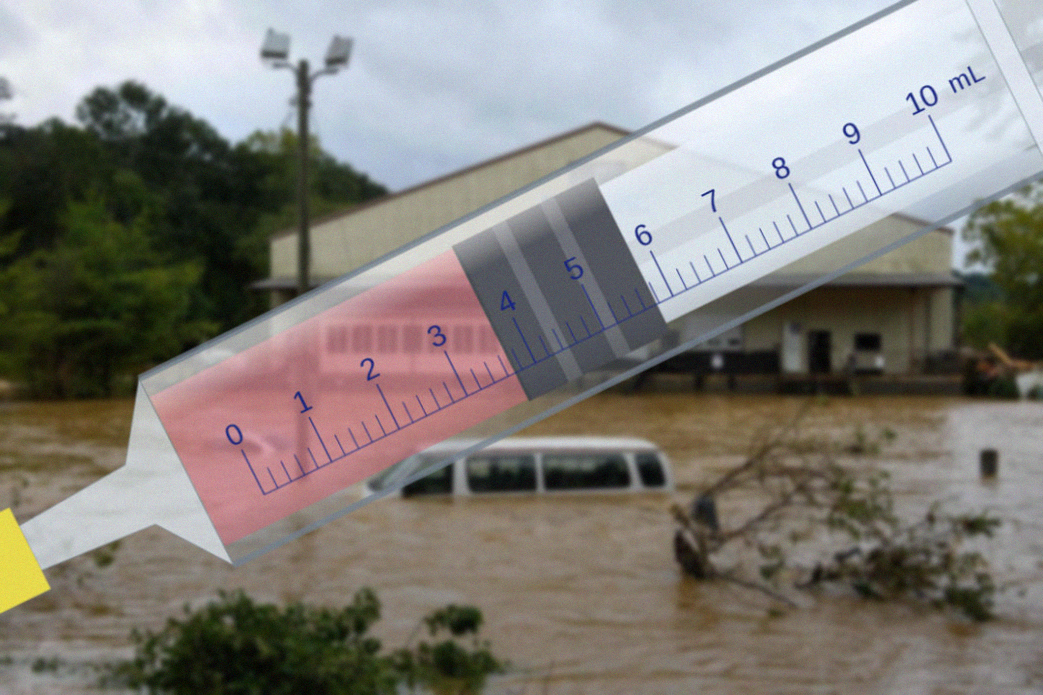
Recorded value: 3.7 mL
